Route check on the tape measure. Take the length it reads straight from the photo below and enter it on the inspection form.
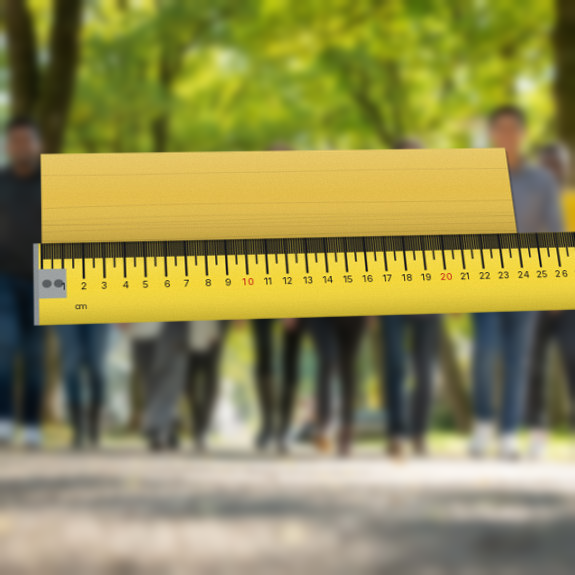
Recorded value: 24 cm
